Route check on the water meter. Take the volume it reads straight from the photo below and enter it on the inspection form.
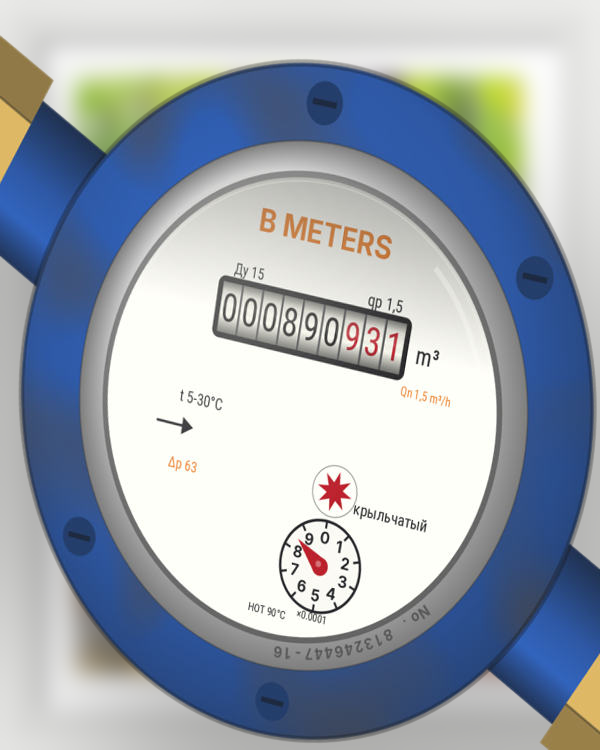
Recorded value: 890.9318 m³
